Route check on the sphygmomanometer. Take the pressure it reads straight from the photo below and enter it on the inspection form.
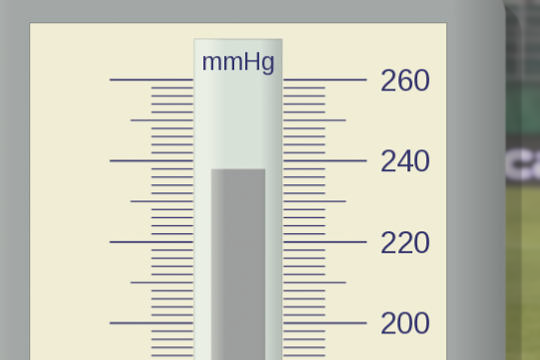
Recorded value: 238 mmHg
